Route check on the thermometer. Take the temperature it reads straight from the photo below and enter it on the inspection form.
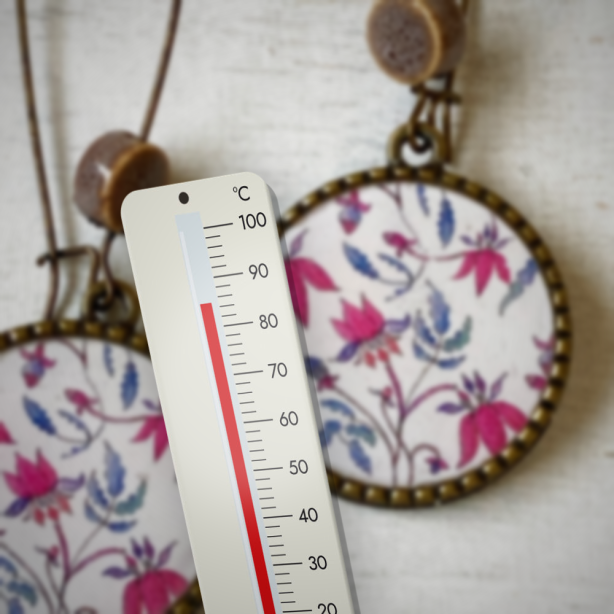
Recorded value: 85 °C
